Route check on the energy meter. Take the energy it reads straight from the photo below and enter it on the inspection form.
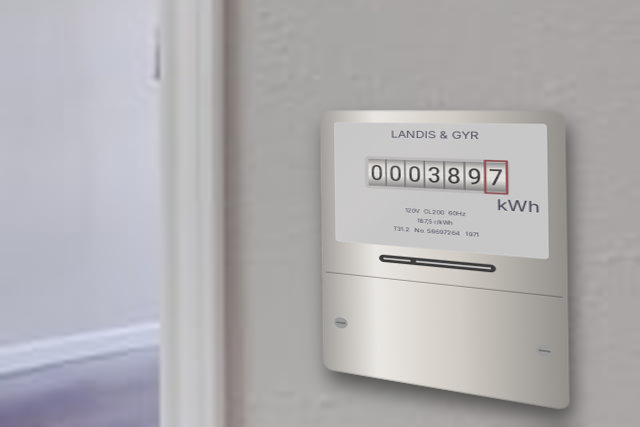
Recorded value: 389.7 kWh
